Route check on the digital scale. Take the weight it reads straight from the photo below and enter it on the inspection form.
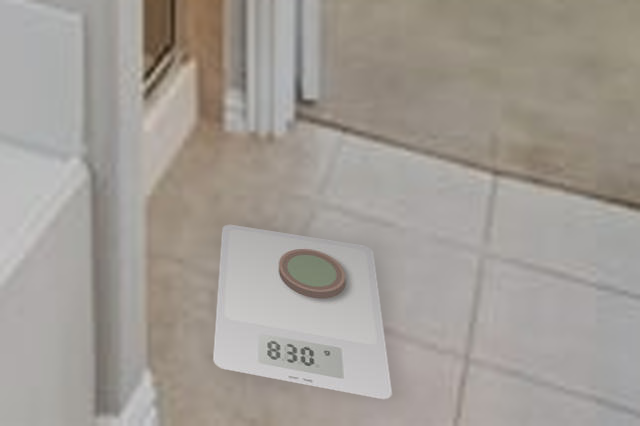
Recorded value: 830 g
